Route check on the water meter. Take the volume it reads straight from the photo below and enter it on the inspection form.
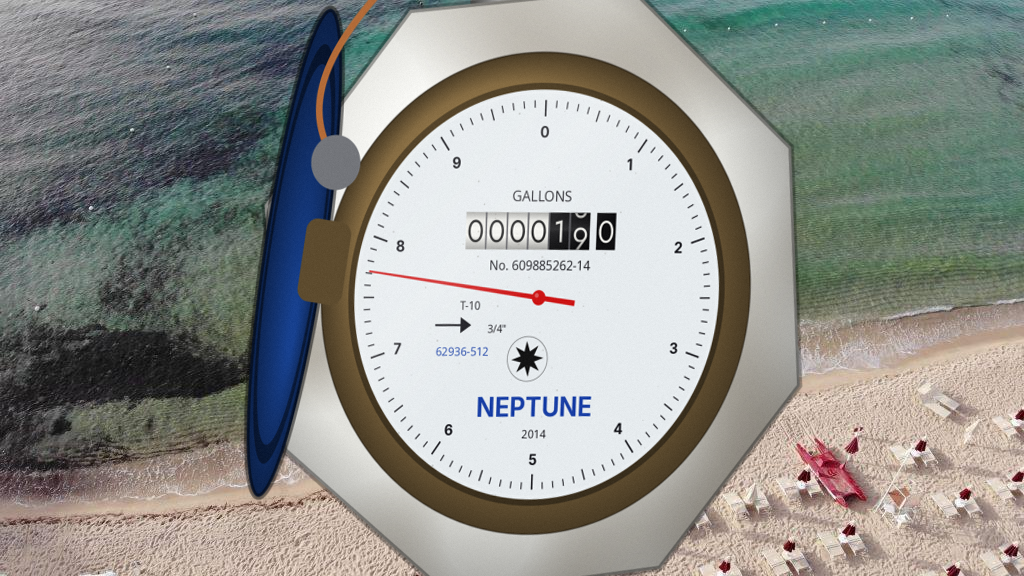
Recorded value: 187.7 gal
